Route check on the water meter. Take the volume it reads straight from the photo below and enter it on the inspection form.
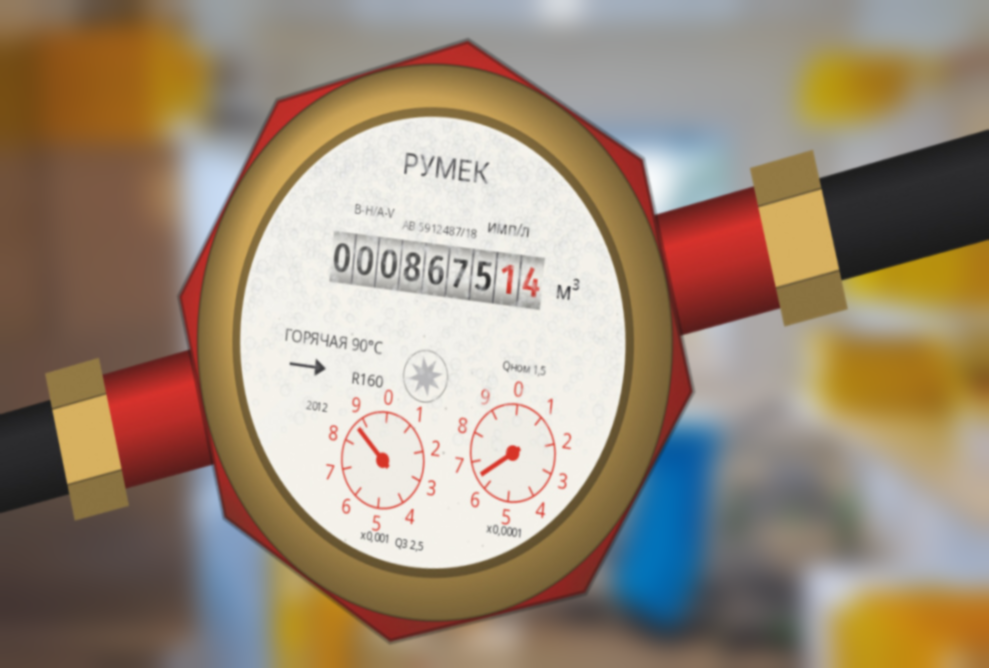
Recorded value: 8675.1486 m³
